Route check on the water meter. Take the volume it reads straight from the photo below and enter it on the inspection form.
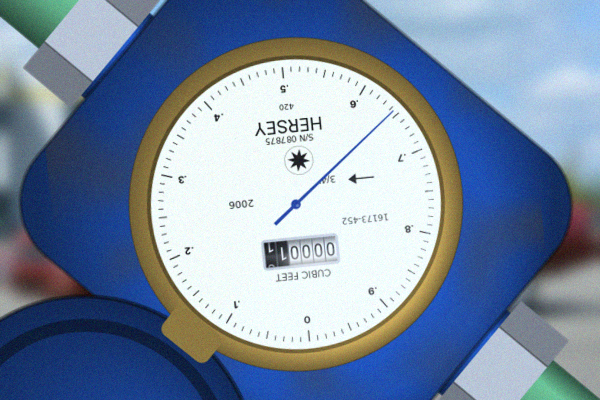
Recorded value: 10.64 ft³
